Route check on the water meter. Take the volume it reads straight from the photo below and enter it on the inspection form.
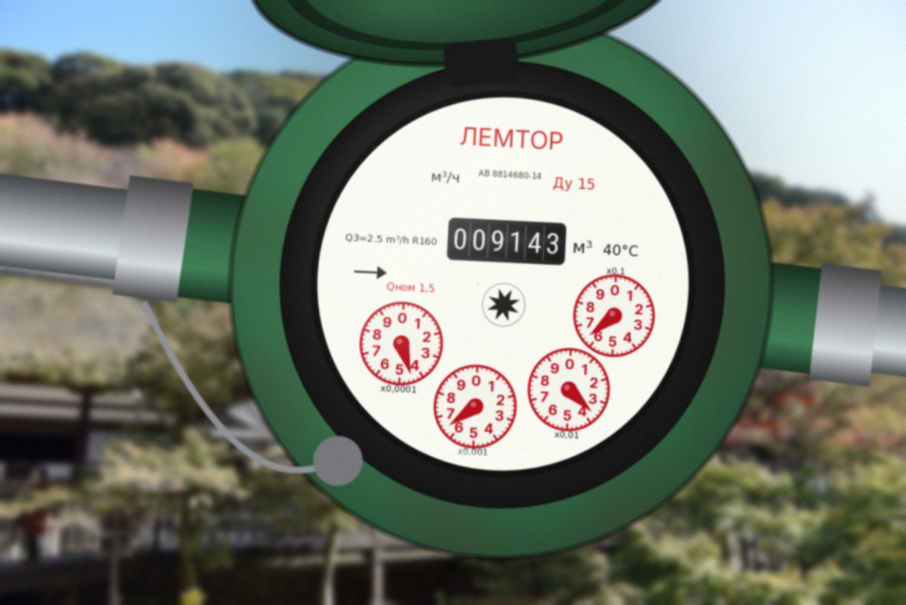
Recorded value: 9143.6364 m³
